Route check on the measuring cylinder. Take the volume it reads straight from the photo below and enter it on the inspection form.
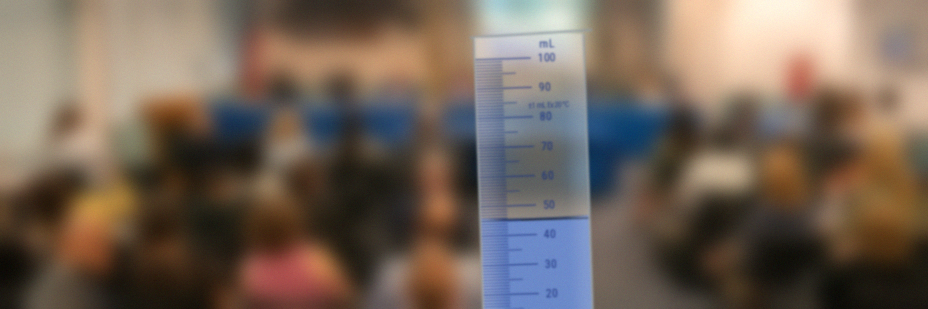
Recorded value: 45 mL
